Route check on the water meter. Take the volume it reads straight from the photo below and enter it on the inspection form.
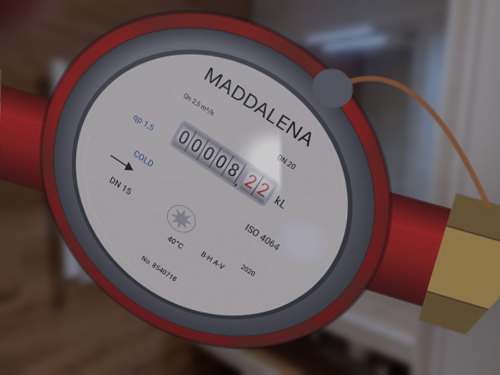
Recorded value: 8.22 kL
